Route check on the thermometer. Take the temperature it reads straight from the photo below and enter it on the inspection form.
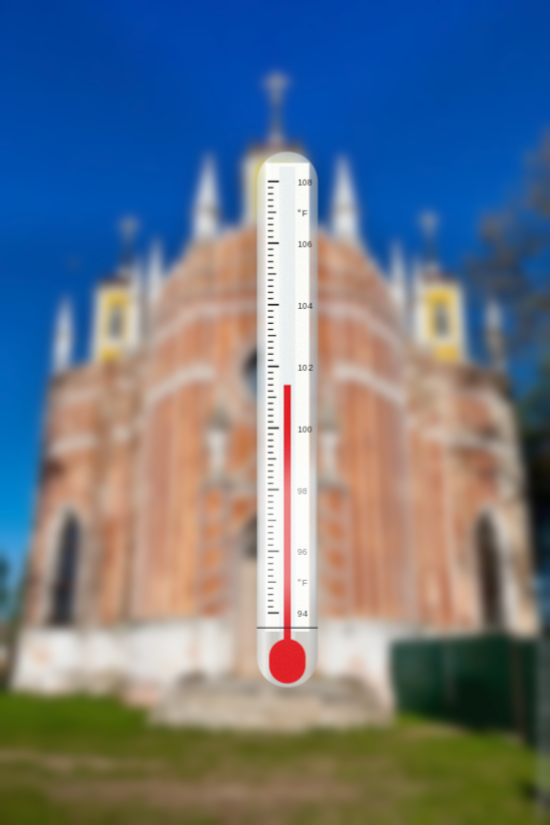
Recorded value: 101.4 °F
